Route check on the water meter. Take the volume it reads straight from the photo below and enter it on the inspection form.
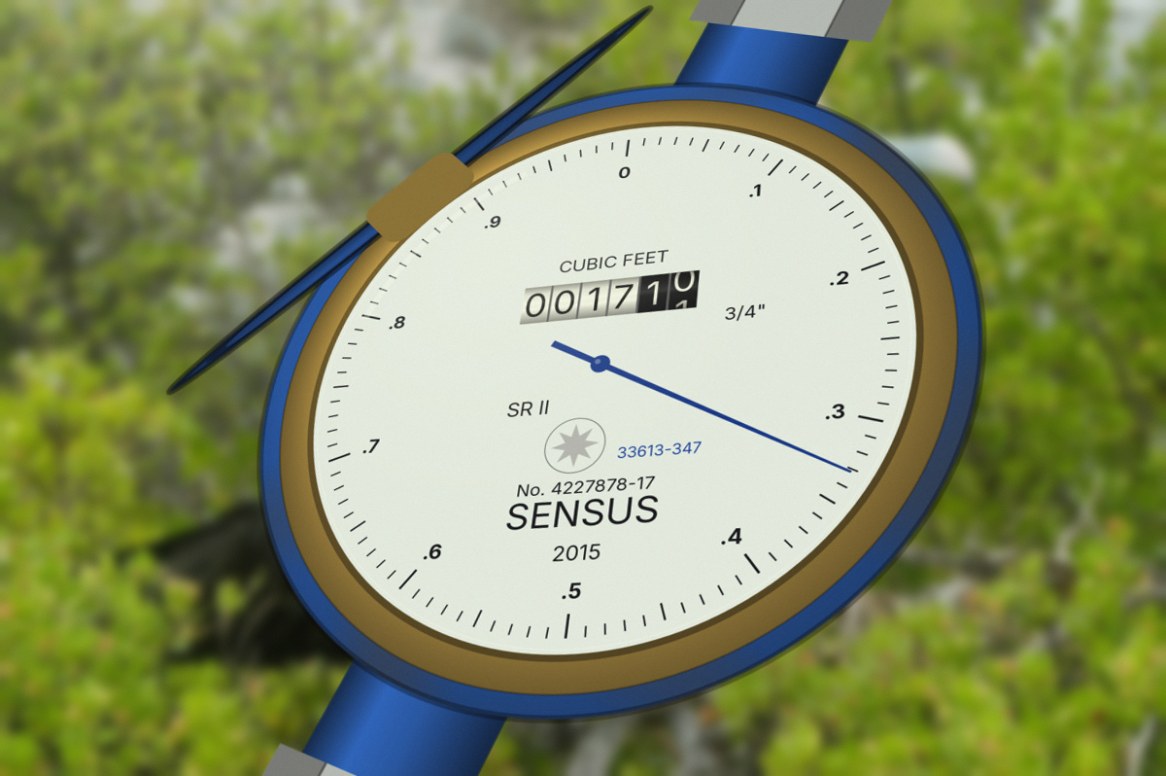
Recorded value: 1710.33 ft³
